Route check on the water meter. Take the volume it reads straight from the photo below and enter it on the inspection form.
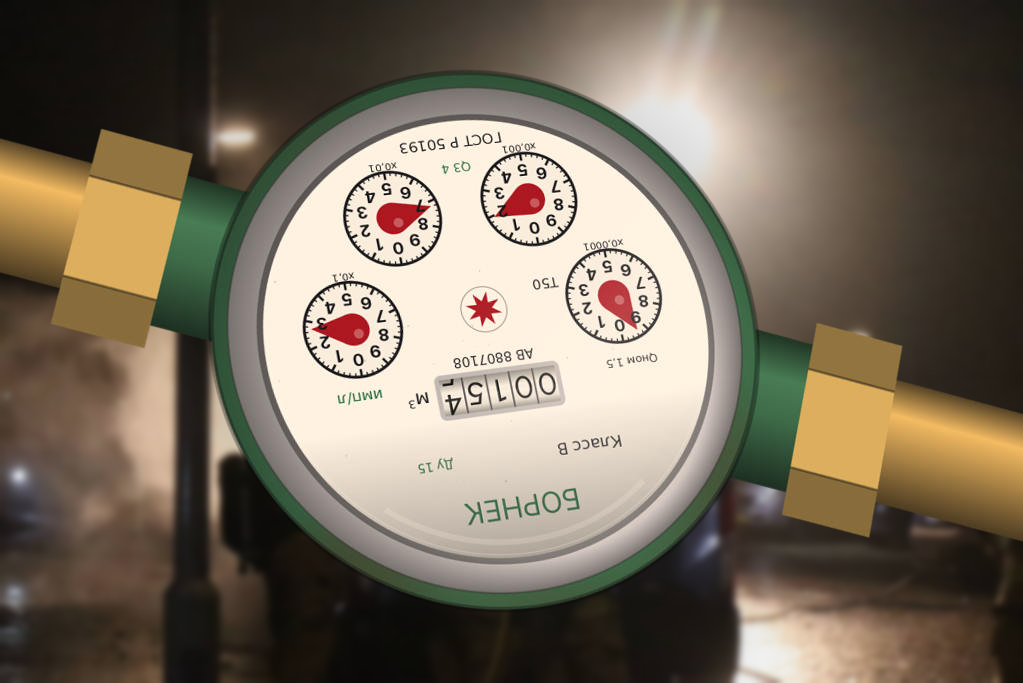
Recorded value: 154.2719 m³
